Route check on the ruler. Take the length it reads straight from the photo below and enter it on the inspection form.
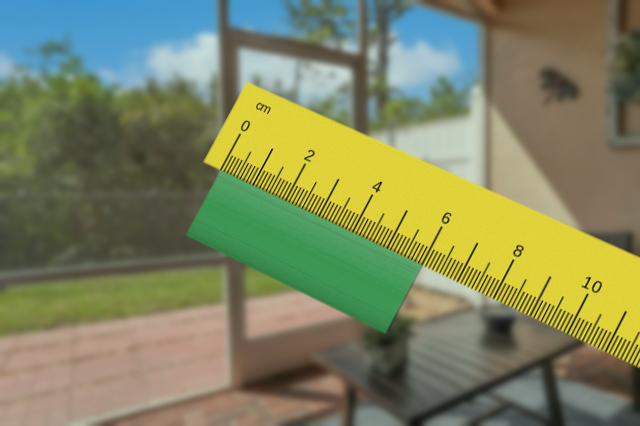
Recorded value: 6 cm
